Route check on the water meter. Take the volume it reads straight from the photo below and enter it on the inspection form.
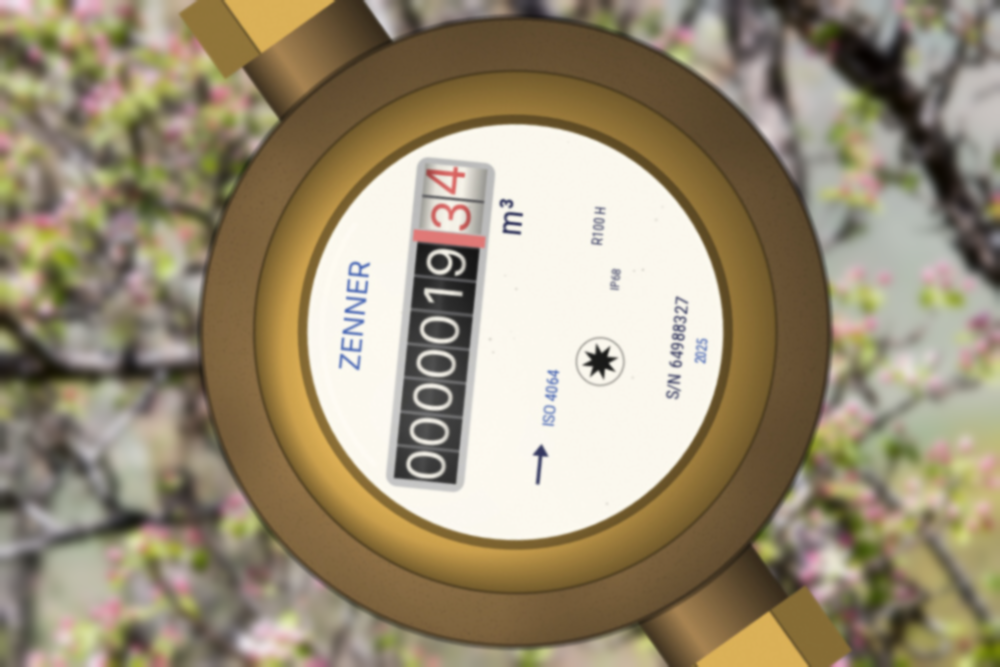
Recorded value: 19.34 m³
